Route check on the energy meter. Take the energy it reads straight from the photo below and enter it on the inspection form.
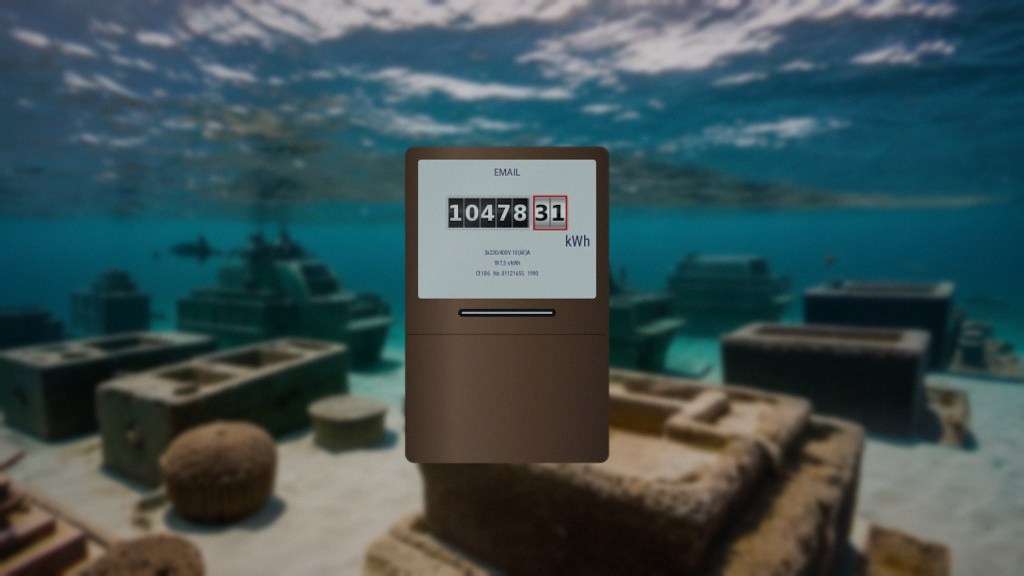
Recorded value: 10478.31 kWh
